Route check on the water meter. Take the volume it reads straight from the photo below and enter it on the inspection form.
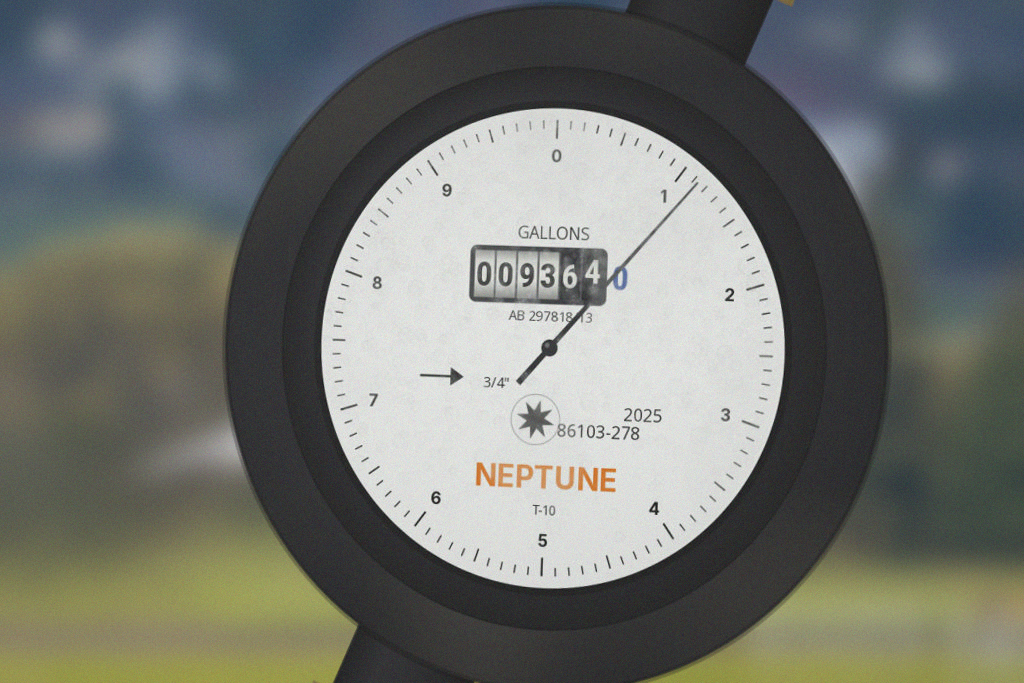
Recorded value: 93641.1 gal
